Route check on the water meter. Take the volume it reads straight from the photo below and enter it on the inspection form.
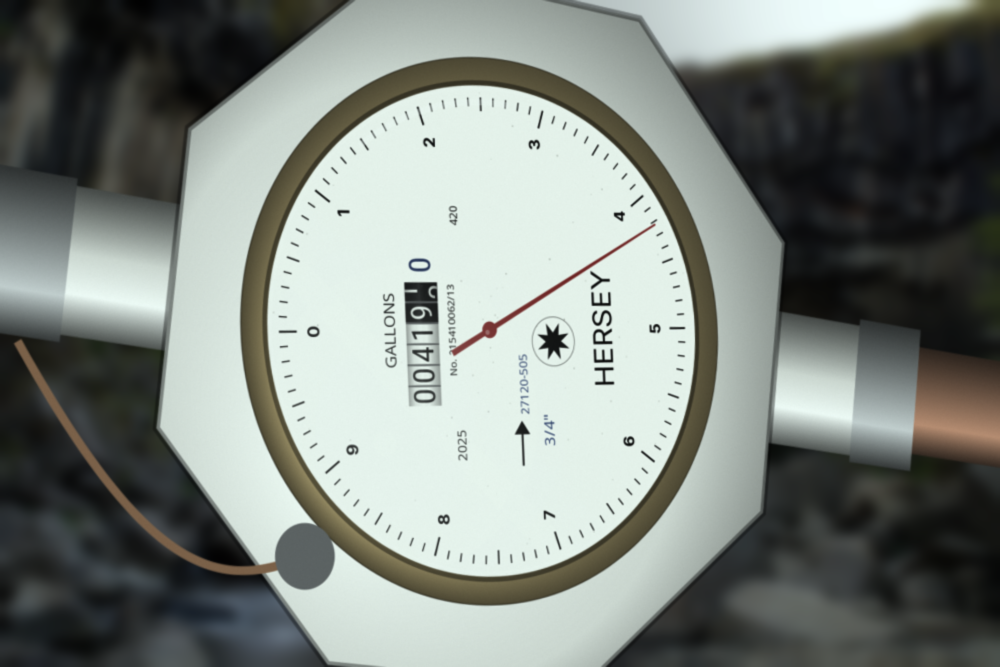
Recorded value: 41914.2 gal
